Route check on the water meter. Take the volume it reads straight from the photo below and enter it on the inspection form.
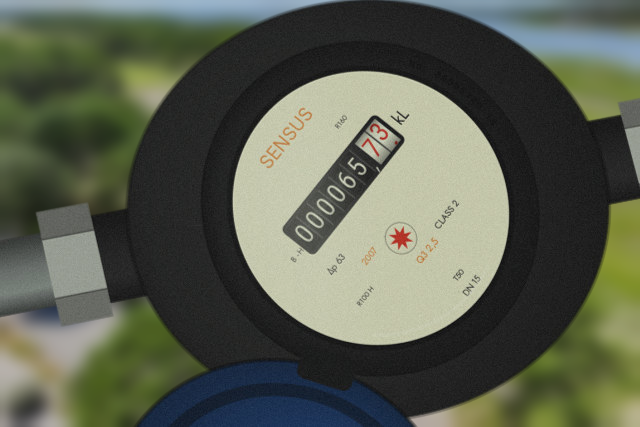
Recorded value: 65.73 kL
